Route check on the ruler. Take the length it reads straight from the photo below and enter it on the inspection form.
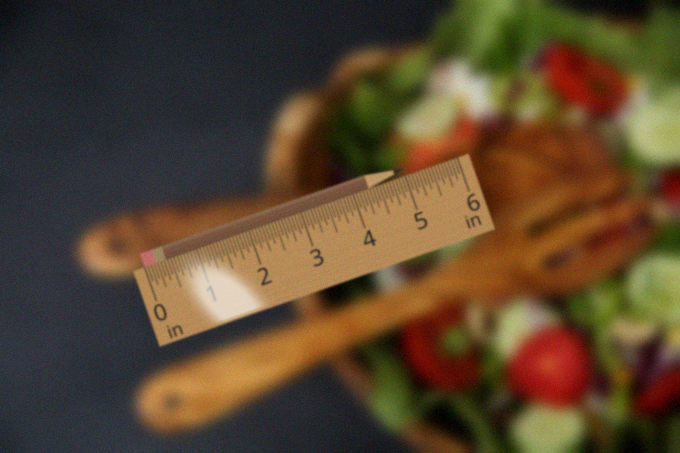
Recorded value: 5 in
